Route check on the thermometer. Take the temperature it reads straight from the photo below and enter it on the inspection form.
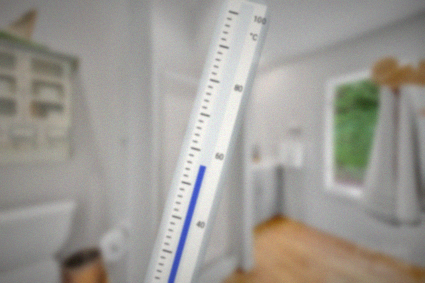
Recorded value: 56 °C
